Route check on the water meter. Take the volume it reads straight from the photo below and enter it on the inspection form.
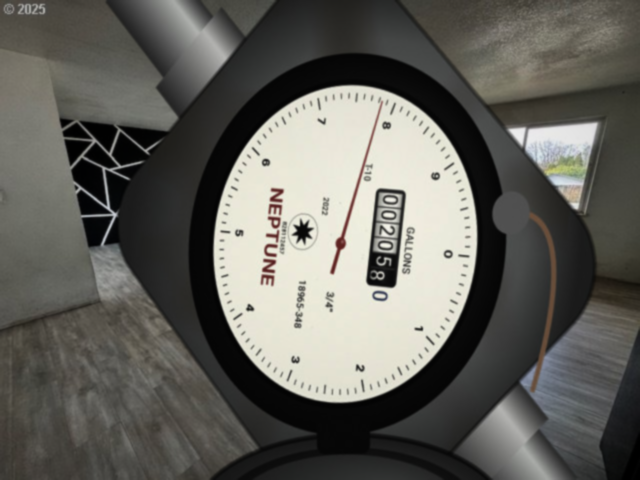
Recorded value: 20577.8 gal
